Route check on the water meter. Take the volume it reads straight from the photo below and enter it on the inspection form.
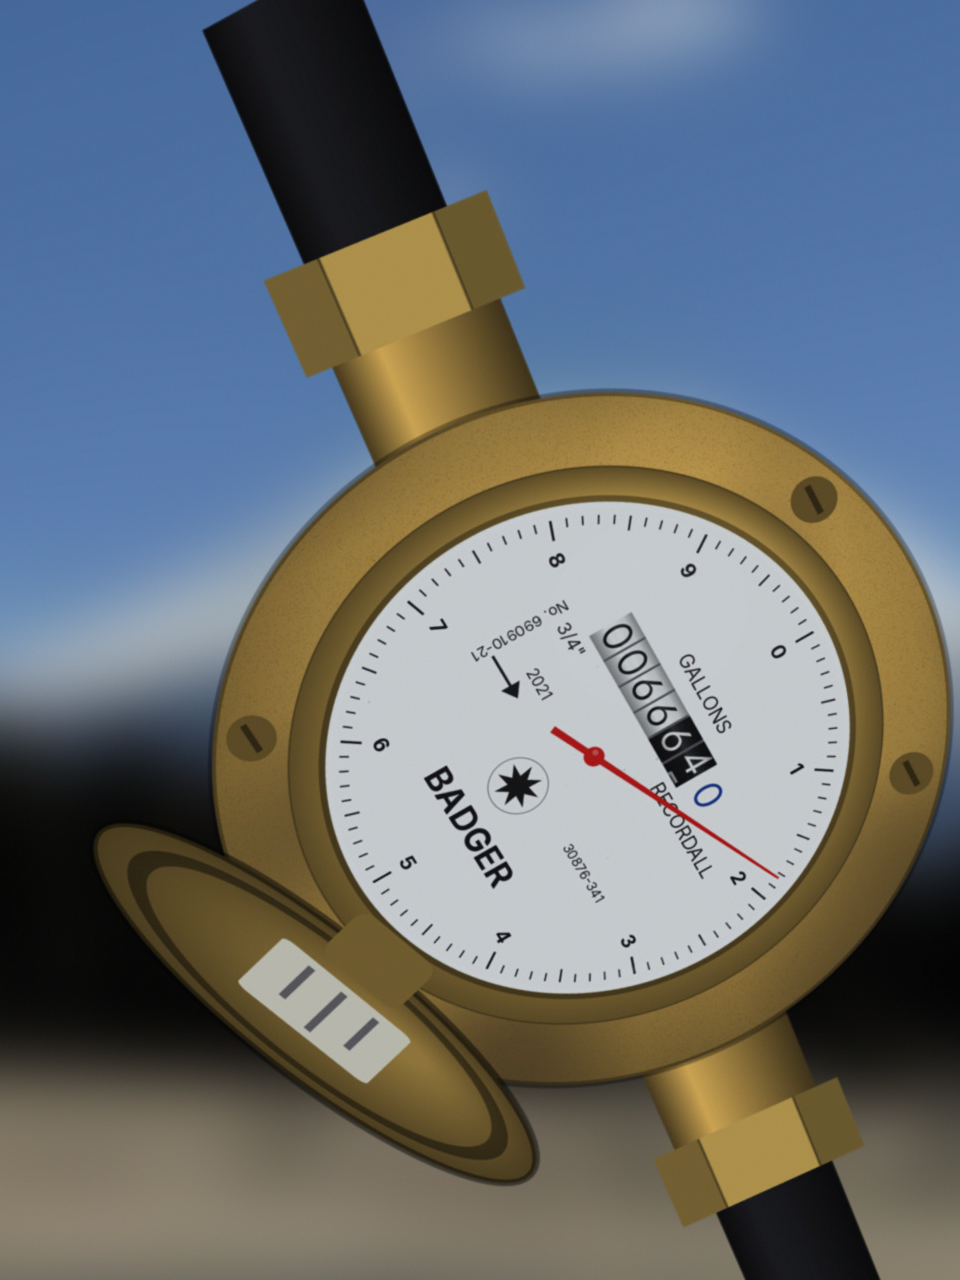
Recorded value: 66641.8 gal
